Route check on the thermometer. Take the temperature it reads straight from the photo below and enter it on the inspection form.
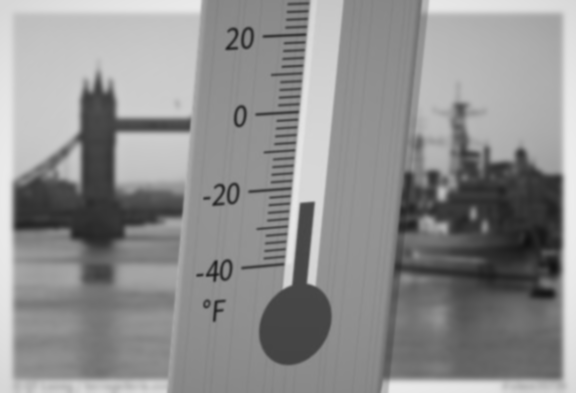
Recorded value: -24 °F
